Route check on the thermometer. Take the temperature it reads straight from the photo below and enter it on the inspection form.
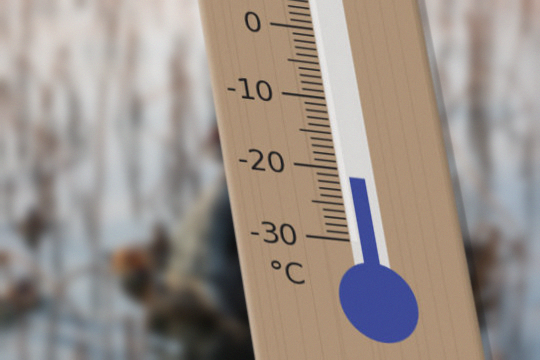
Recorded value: -21 °C
